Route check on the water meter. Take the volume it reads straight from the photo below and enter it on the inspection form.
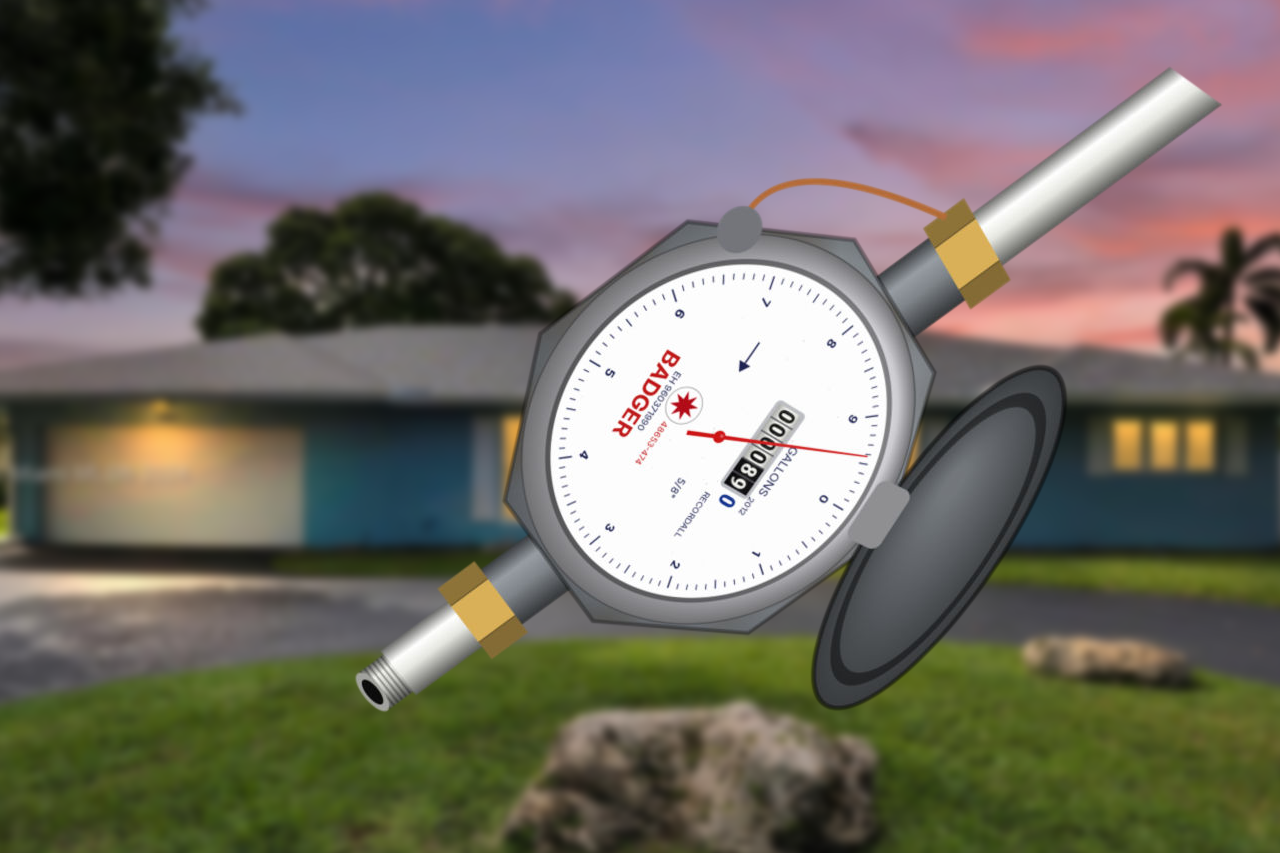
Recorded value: 889.4 gal
